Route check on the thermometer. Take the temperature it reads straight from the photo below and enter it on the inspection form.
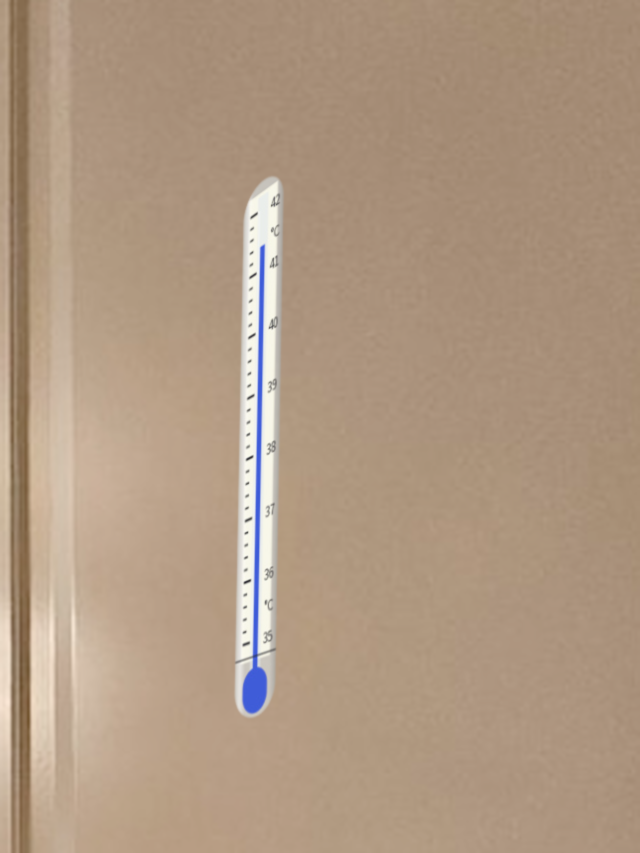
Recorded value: 41.4 °C
